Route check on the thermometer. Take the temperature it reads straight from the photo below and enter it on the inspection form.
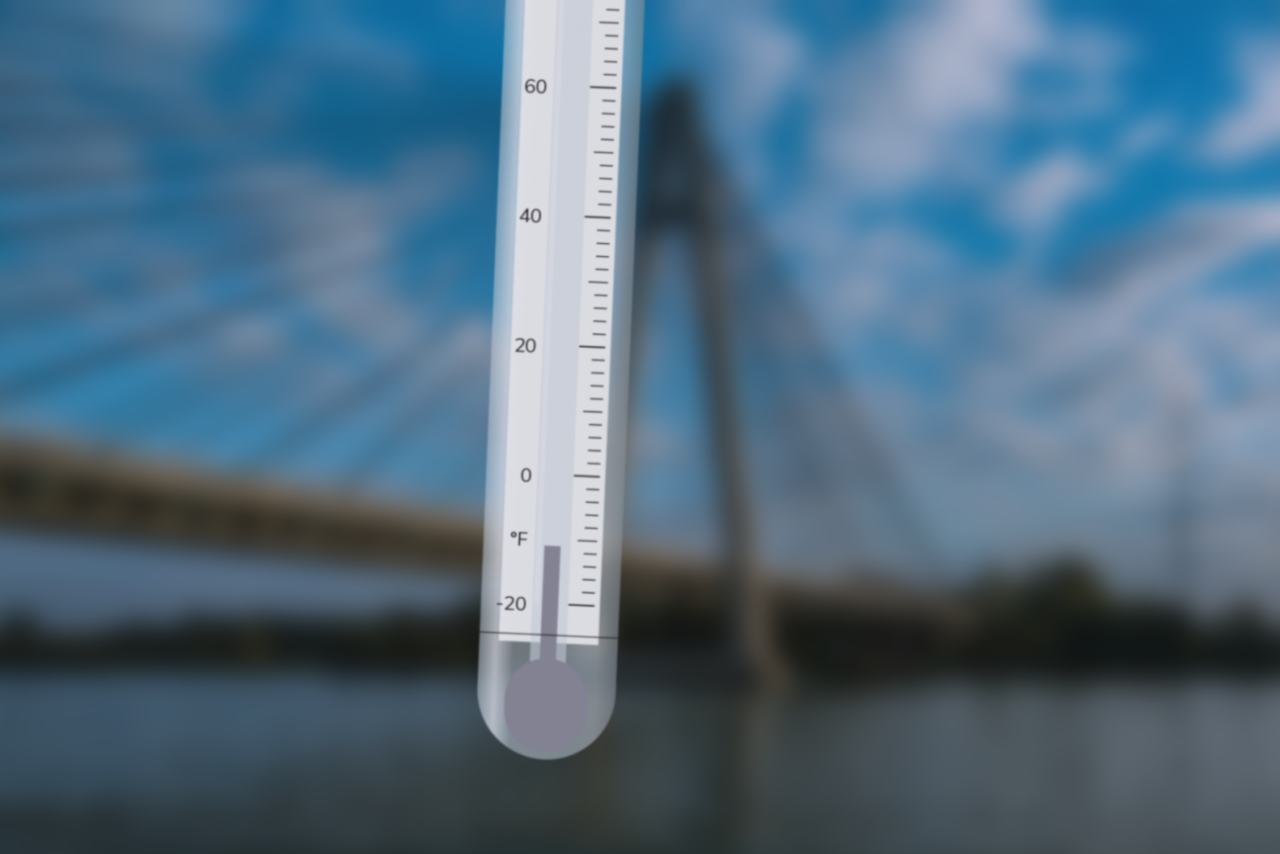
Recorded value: -11 °F
